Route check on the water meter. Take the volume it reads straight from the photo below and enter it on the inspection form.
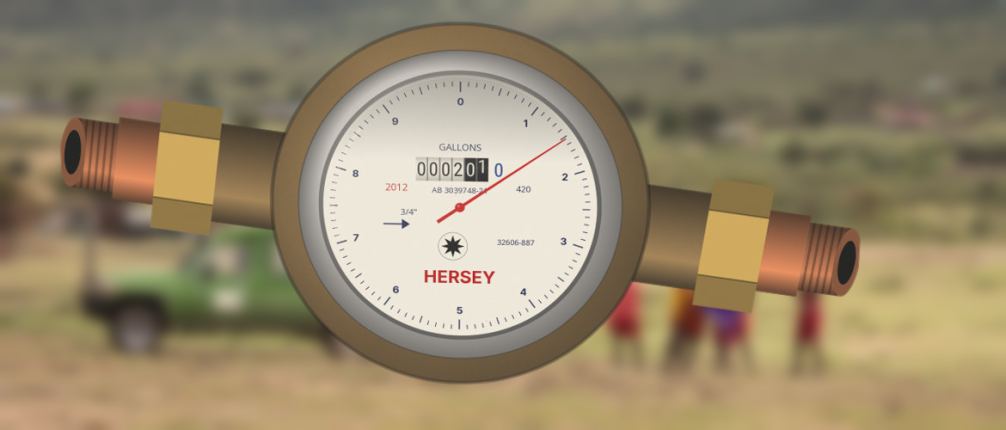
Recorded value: 2011.5 gal
